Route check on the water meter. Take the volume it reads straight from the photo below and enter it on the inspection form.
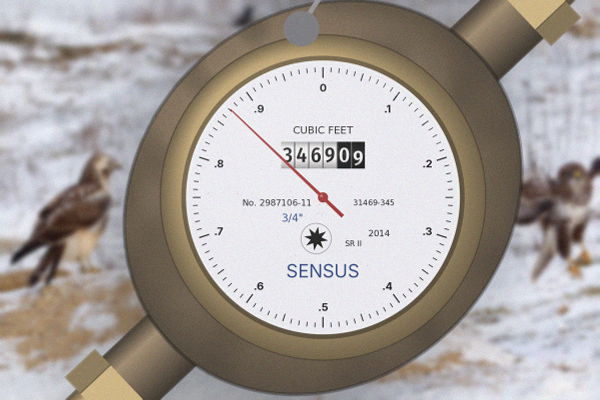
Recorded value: 346908.87 ft³
